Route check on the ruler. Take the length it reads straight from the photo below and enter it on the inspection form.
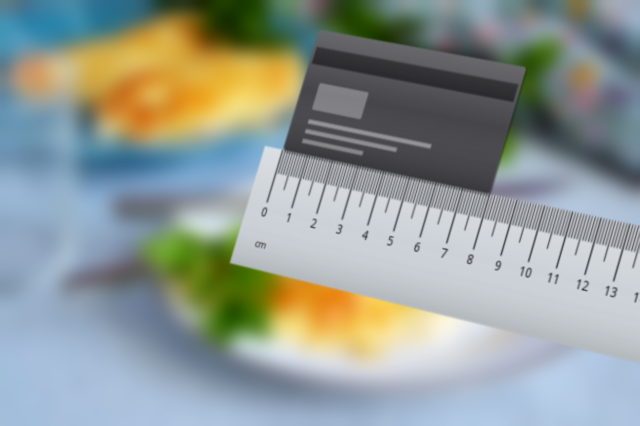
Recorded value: 8 cm
